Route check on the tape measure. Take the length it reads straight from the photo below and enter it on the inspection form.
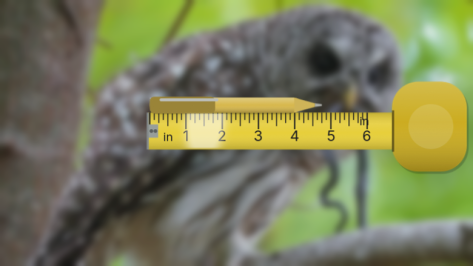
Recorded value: 4.75 in
